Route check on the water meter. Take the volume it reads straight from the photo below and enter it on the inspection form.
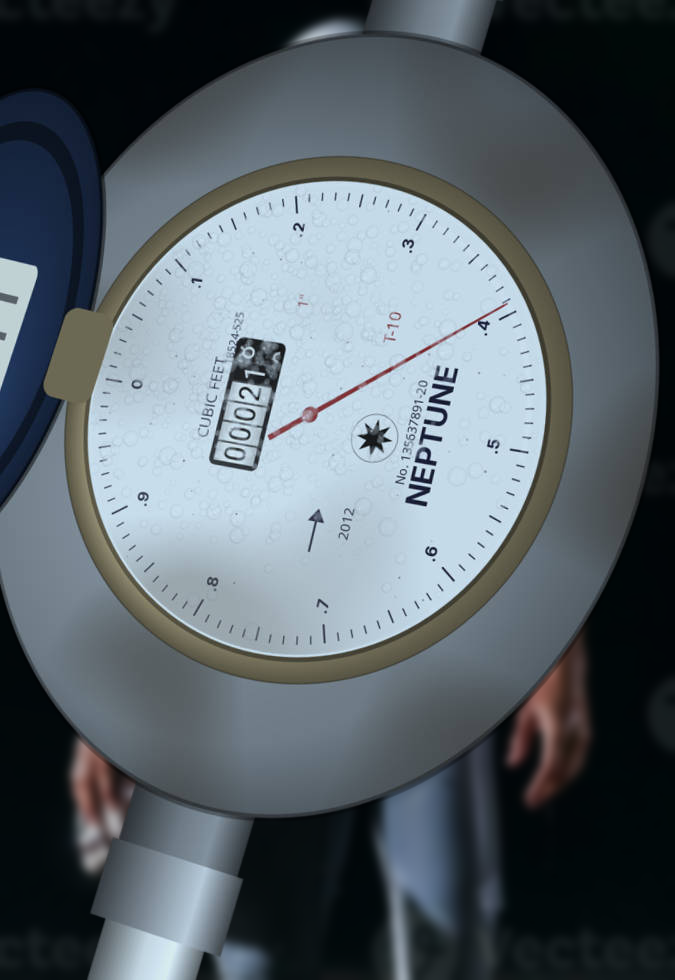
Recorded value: 218.39 ft³
